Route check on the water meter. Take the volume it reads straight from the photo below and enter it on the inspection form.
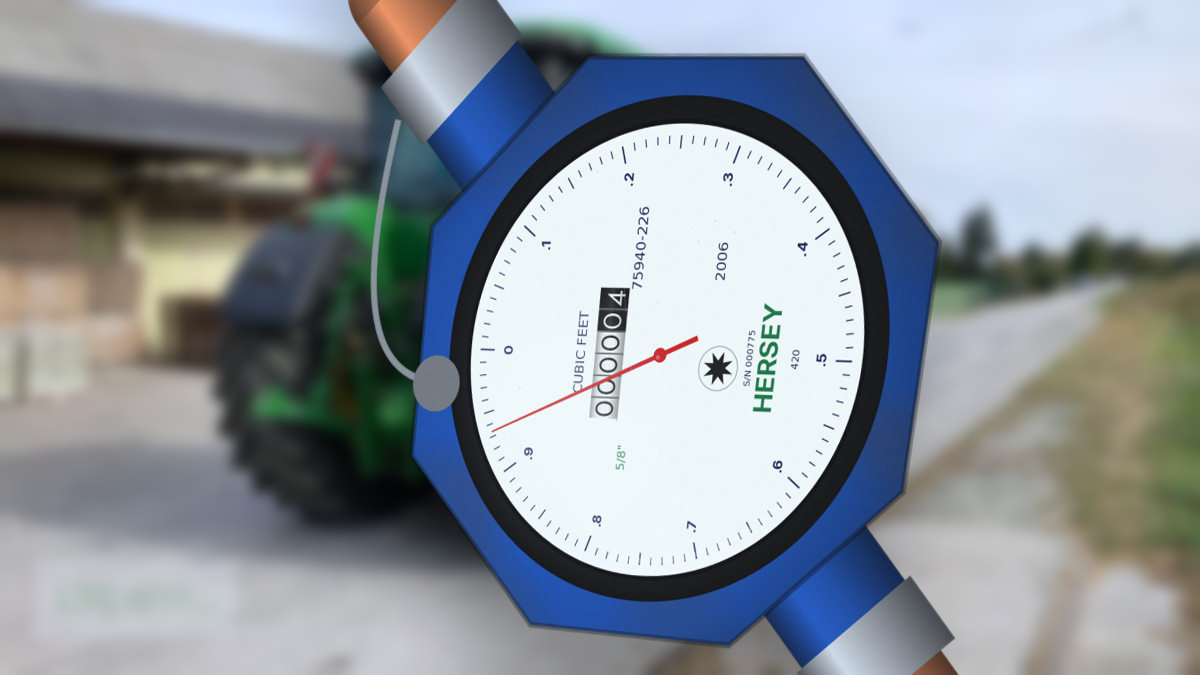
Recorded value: 3.93 ft³
